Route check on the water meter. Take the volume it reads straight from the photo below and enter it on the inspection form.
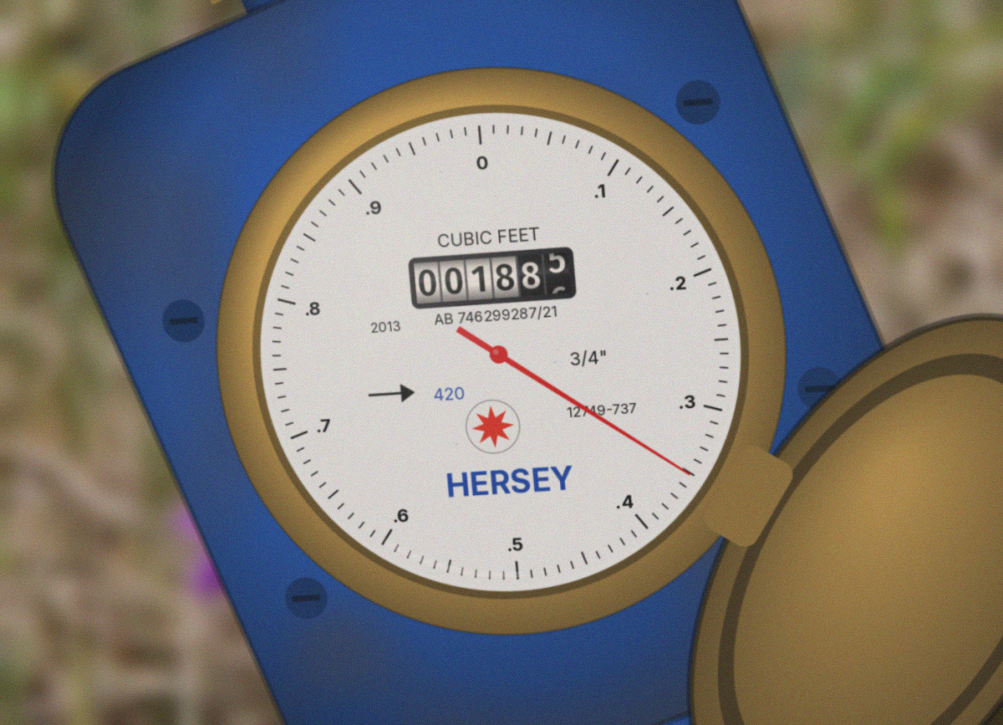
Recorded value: 1885.35 ft³
